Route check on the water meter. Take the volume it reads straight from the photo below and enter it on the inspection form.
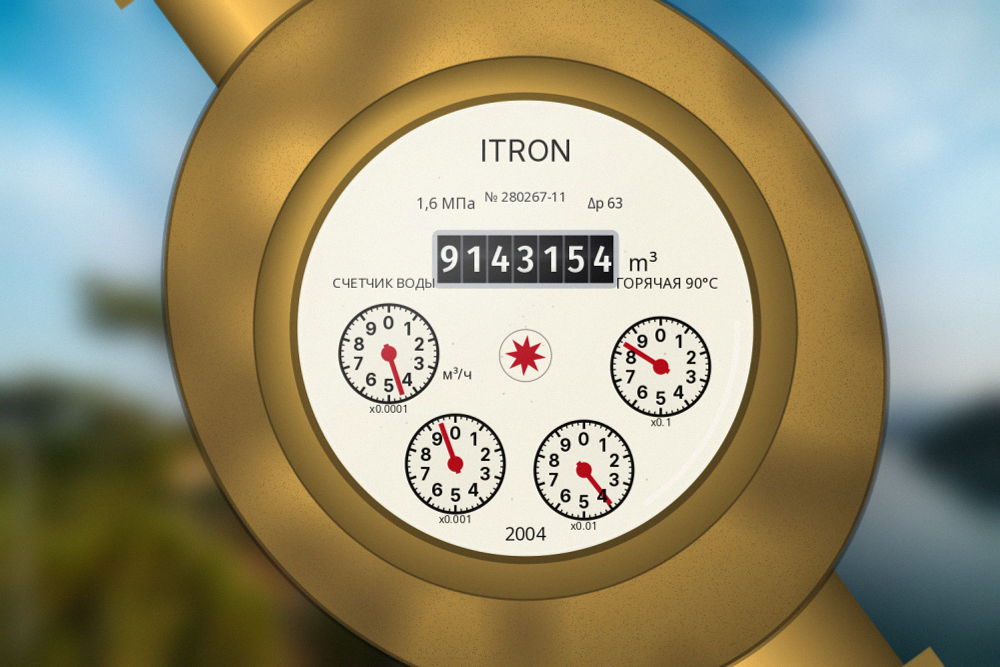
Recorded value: 9143154.8394 m³
